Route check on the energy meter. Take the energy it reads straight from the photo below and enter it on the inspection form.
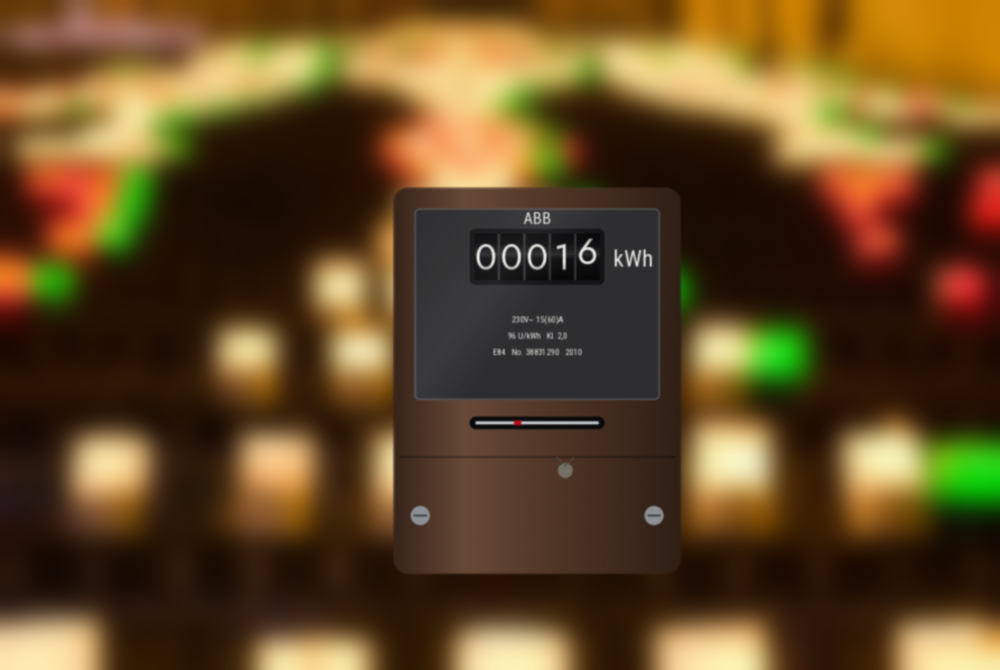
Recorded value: 16 kWh
